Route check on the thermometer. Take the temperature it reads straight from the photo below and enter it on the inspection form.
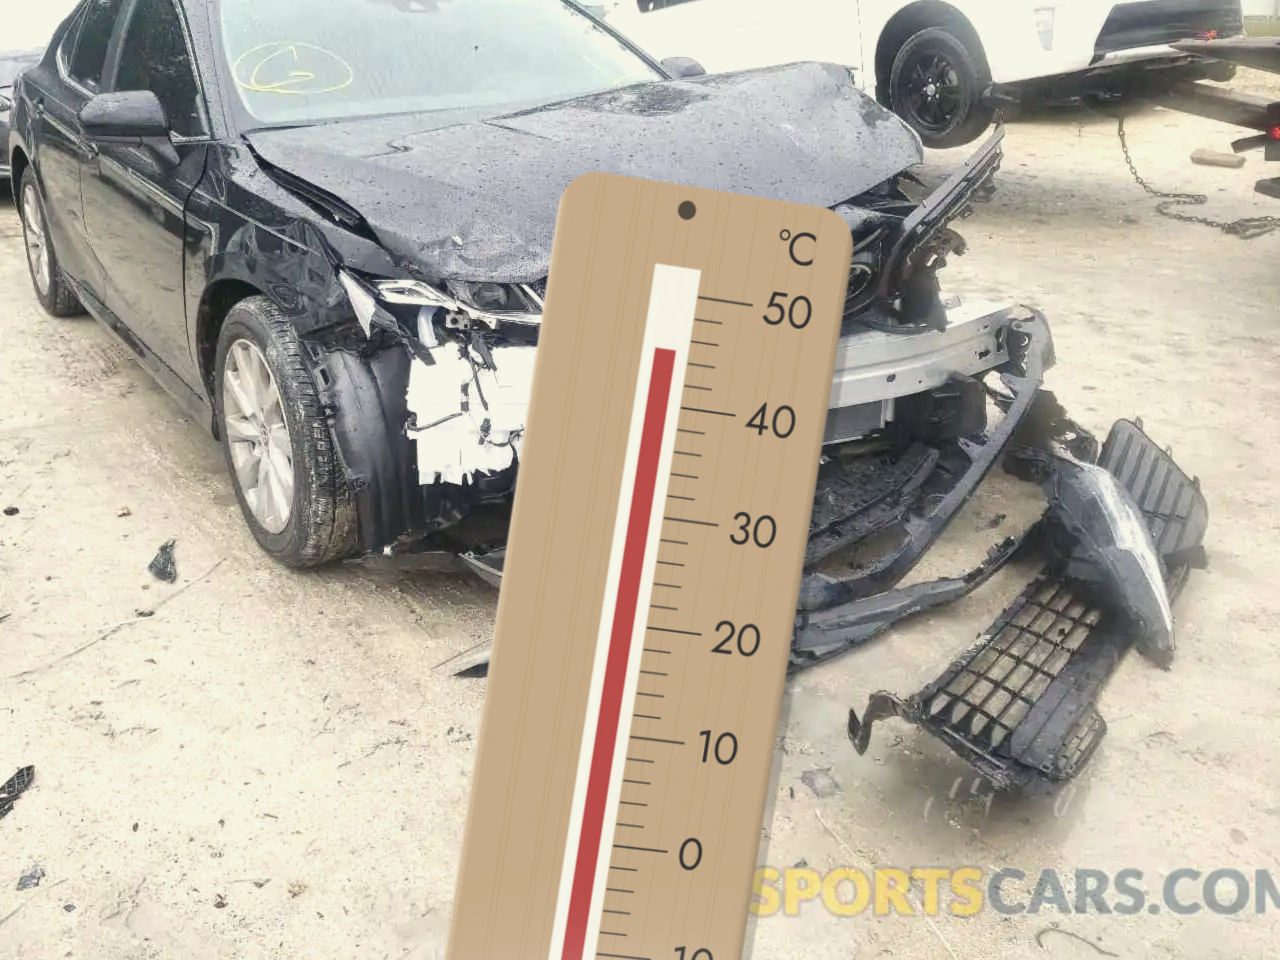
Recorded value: 45 °C
